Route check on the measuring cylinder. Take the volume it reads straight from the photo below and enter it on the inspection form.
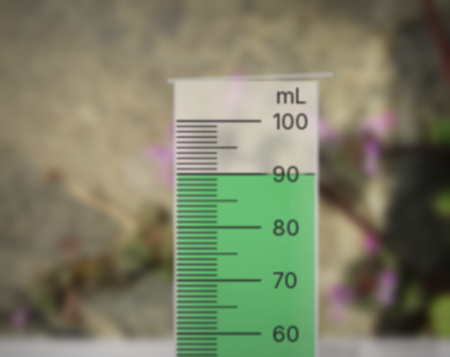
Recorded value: 90 mL
